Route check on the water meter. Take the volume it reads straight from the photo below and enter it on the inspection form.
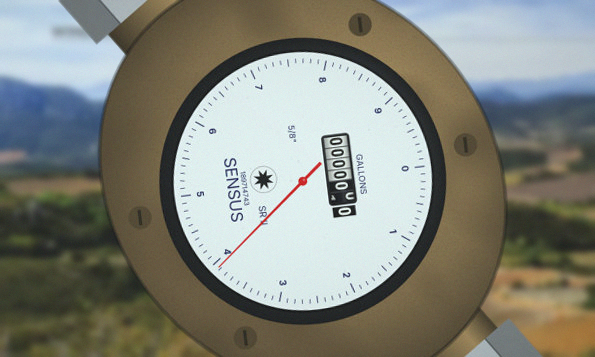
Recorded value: 3.9 gal
